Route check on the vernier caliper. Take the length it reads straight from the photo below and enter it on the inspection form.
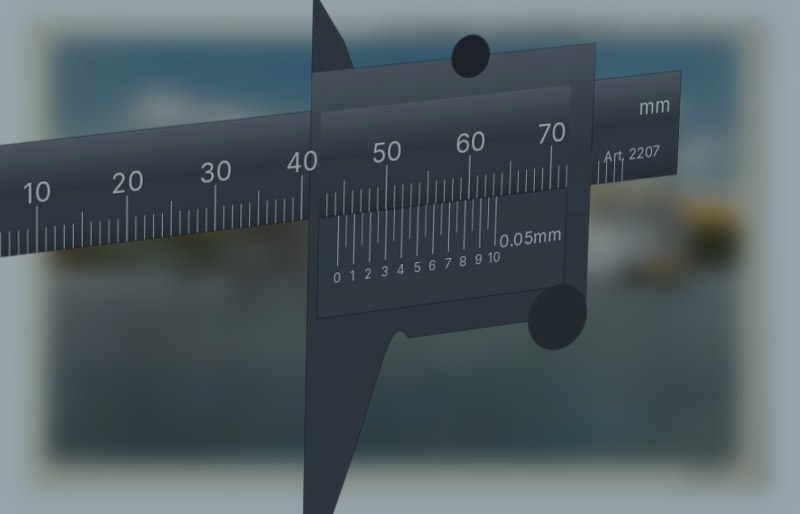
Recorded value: 44.4 mm
